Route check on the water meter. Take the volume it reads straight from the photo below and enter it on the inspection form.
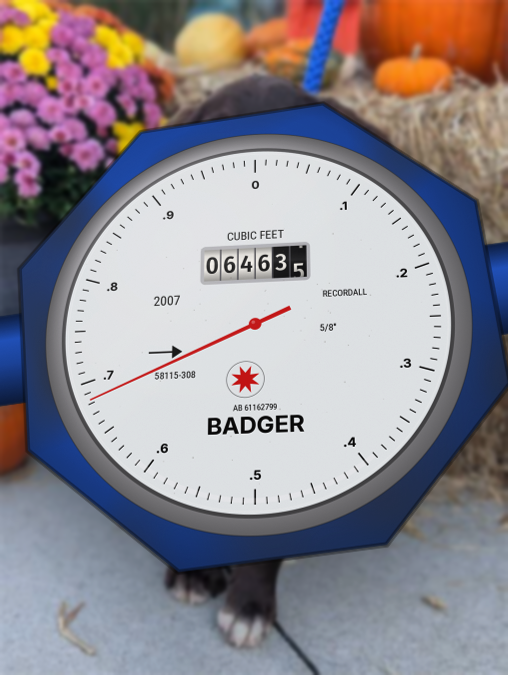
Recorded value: 64634.68 ft³
